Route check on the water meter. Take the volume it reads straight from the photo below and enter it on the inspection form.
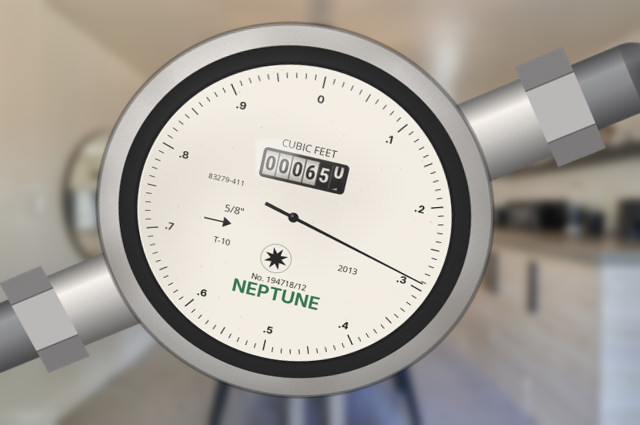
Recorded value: 650.29 ft³
